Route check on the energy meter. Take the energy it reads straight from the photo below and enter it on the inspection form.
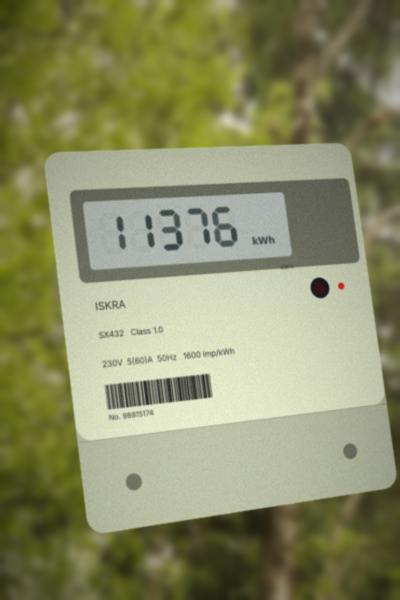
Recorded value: 11376 kWh
